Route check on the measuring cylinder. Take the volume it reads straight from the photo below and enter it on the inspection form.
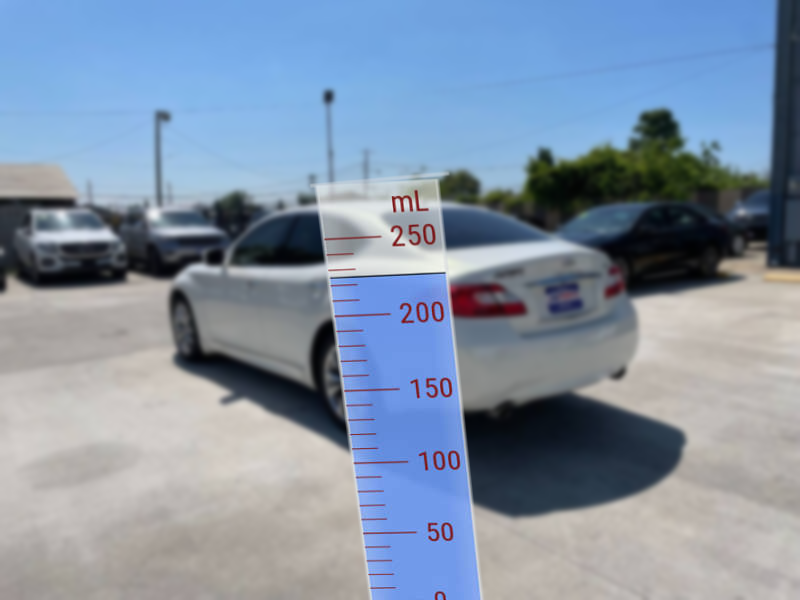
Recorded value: 225 mL
